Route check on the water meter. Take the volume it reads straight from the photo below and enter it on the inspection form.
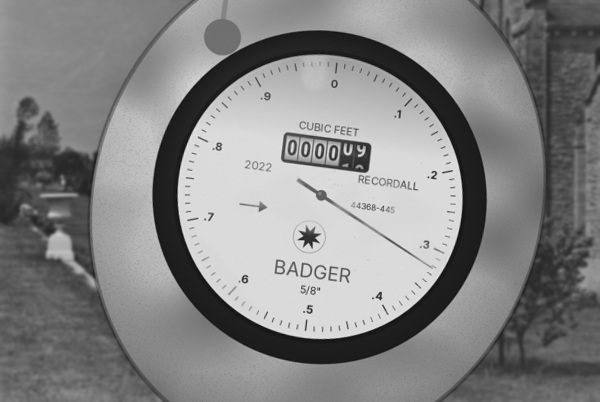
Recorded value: 9.32 ft³
